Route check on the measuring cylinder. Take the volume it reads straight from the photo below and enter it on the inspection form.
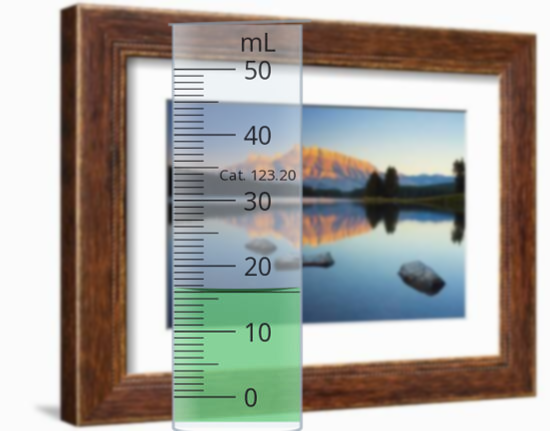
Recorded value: 16 mL
